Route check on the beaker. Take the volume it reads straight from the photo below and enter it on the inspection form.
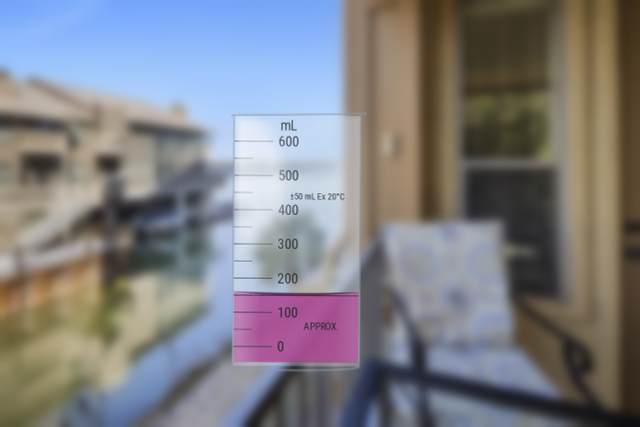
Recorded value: 150 mL
